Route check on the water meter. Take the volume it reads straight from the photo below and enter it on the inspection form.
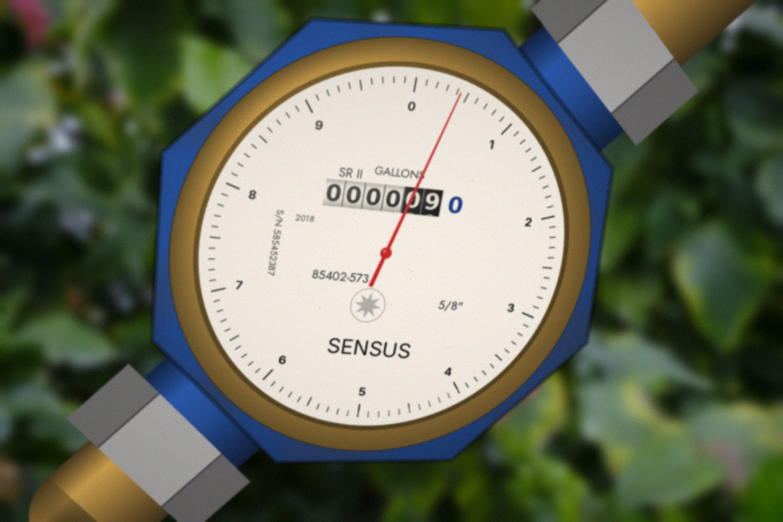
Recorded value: 90.4 gal
